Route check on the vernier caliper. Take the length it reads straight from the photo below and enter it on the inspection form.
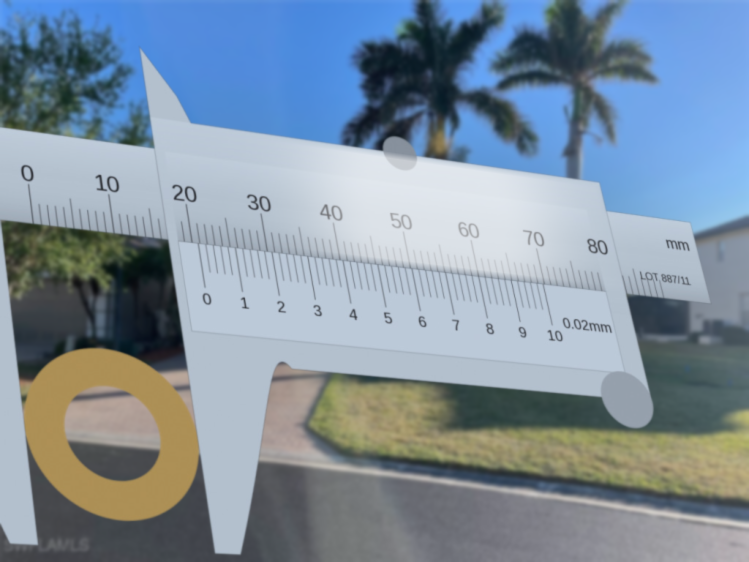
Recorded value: 20.8 mm
